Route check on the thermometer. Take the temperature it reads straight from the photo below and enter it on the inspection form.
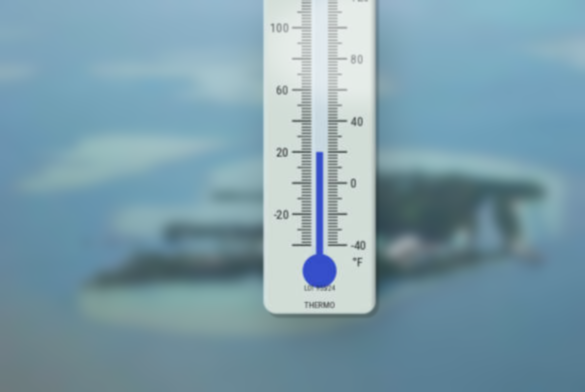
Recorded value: 20 °F
